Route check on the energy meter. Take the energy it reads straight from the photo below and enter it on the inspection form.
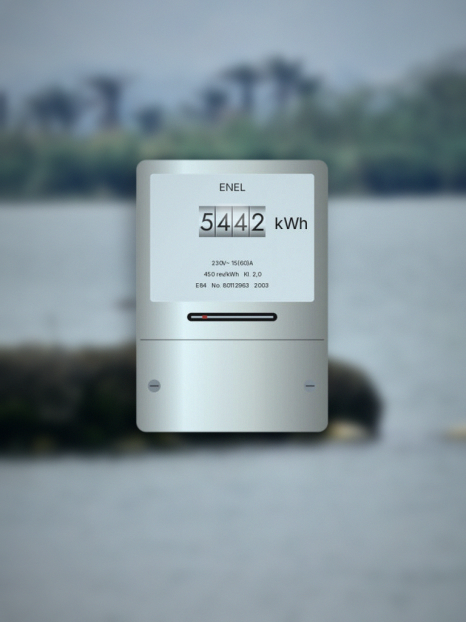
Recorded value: 5442 kWh
